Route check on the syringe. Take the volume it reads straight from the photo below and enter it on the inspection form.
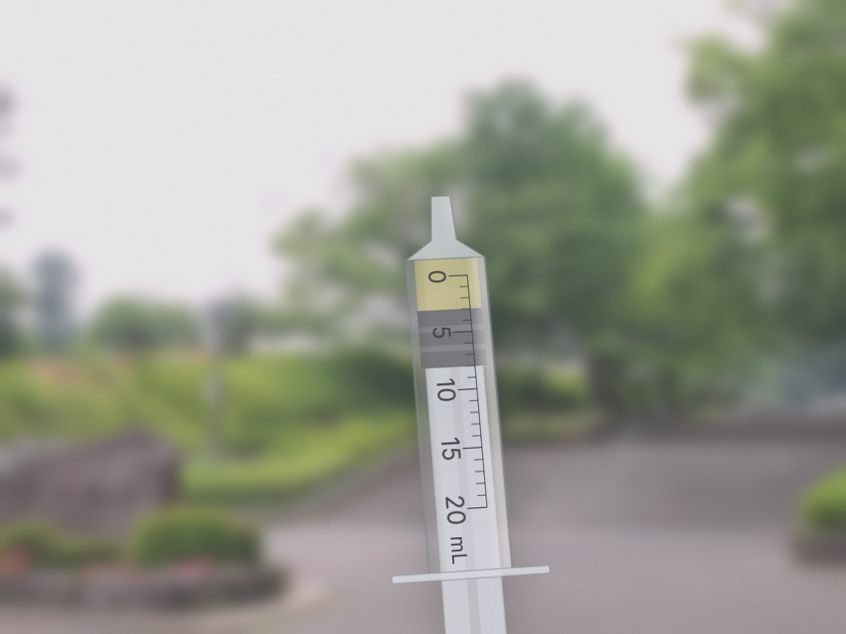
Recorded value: 3 mL
